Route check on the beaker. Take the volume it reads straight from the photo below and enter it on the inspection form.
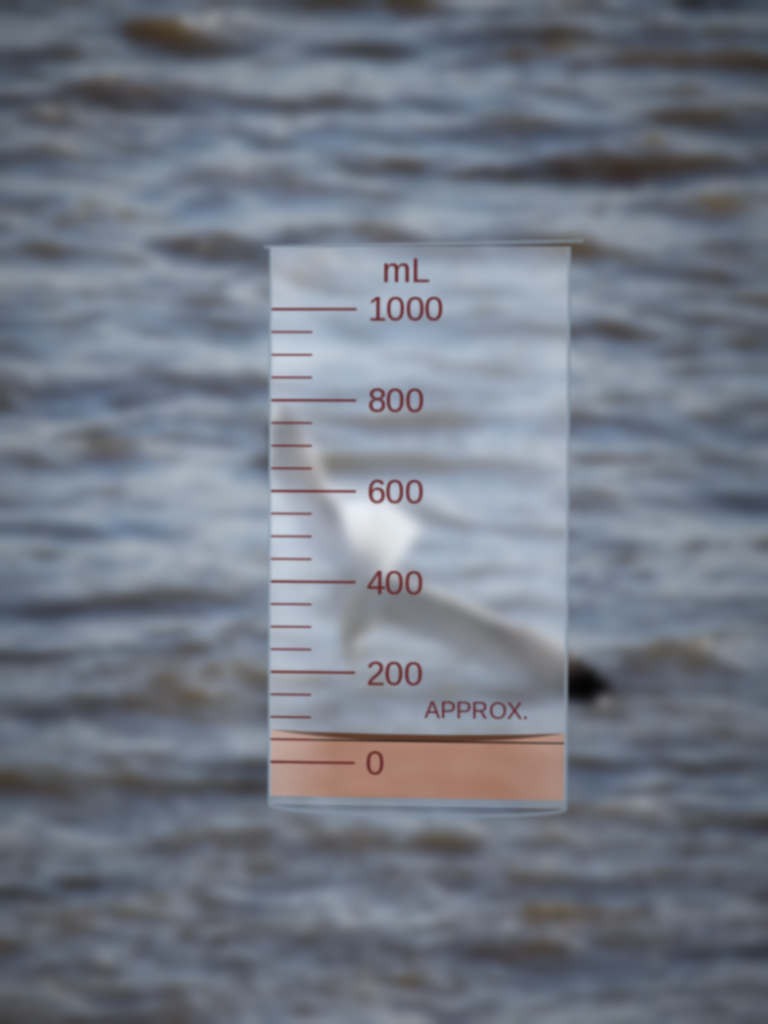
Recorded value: 50 mL
